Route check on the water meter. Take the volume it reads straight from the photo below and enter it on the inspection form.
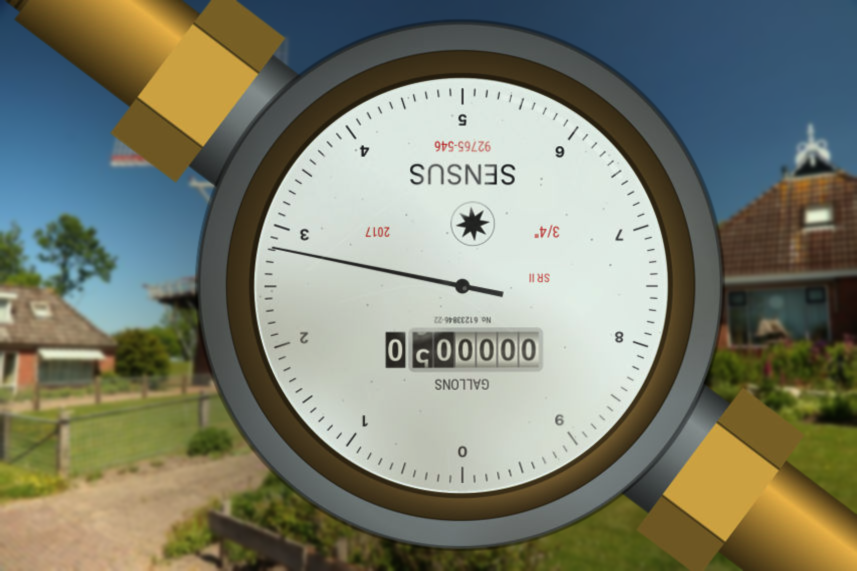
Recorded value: 52.8 gal
